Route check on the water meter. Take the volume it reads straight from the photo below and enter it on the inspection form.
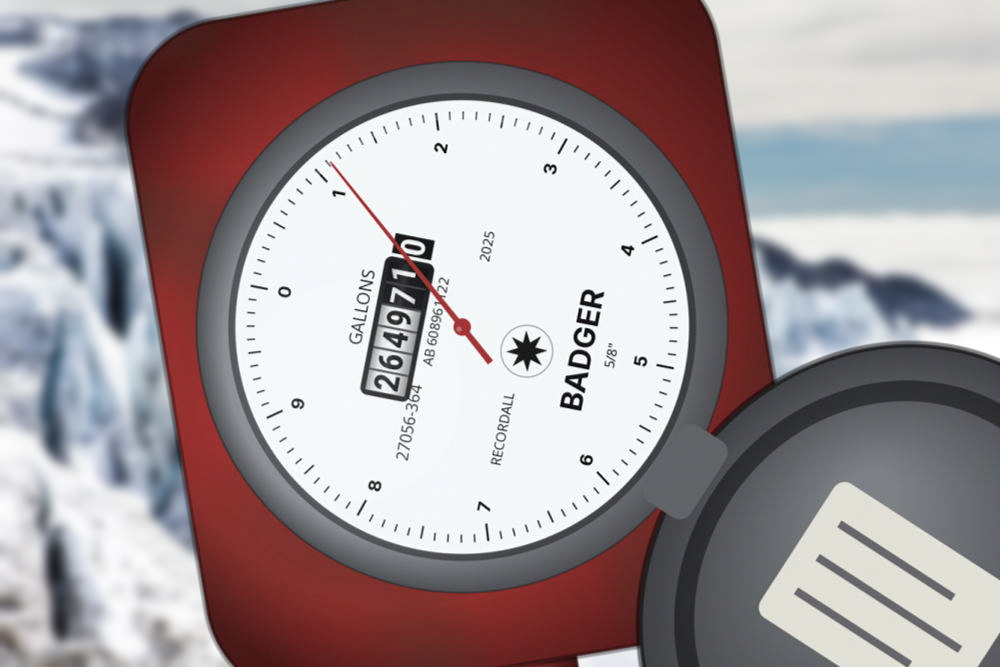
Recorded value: 2649711.1 gal
